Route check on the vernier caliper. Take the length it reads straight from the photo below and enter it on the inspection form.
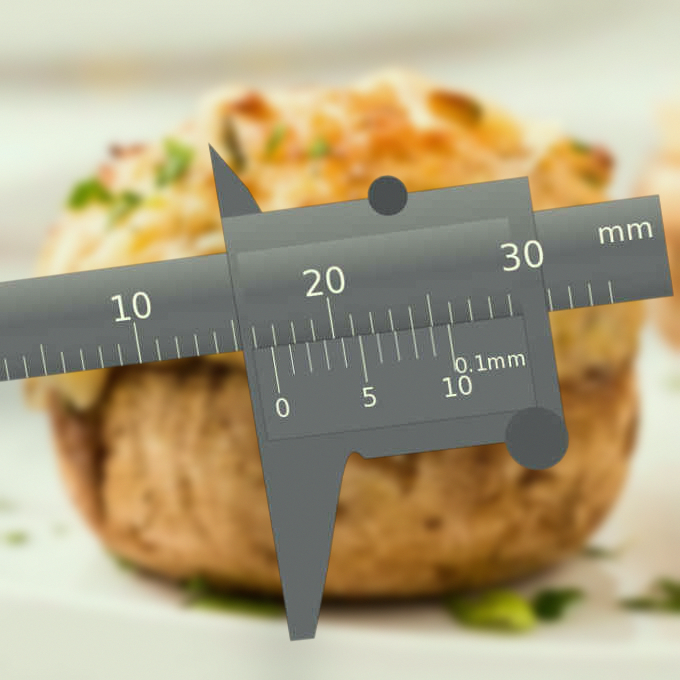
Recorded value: 16.8 mm
